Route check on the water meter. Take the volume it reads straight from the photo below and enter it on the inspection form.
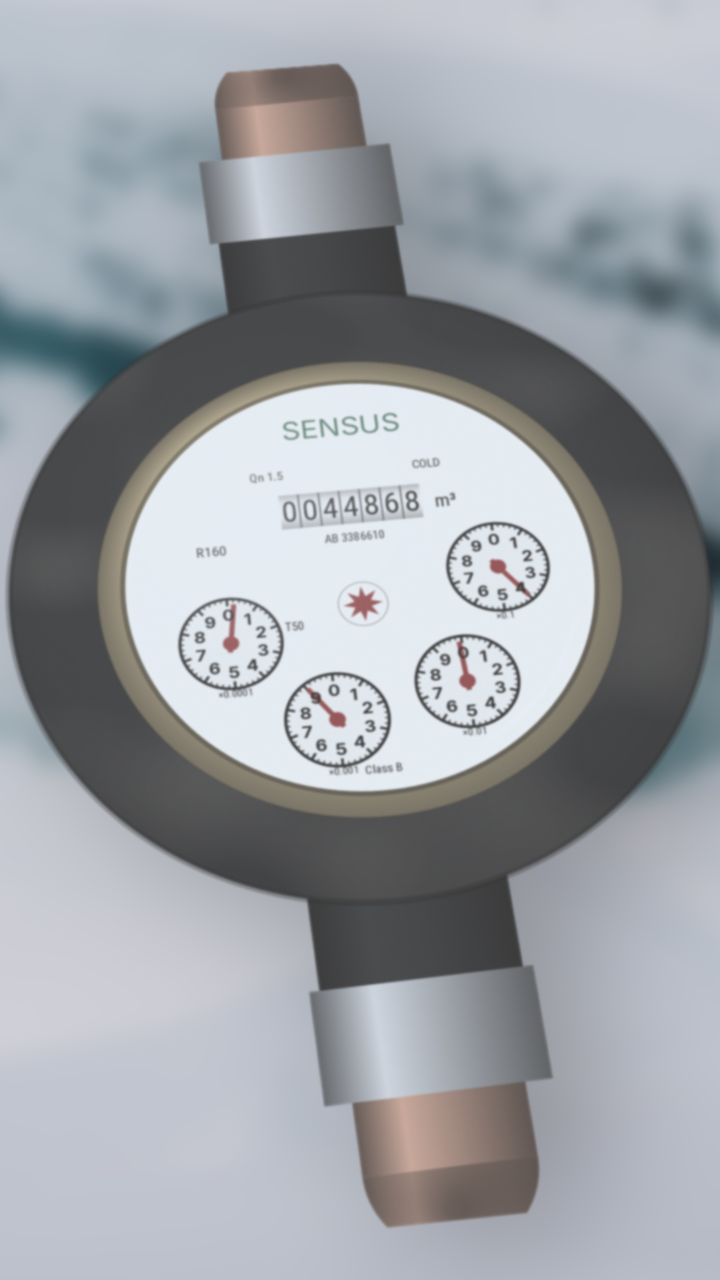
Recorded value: 44868.3990 m³
